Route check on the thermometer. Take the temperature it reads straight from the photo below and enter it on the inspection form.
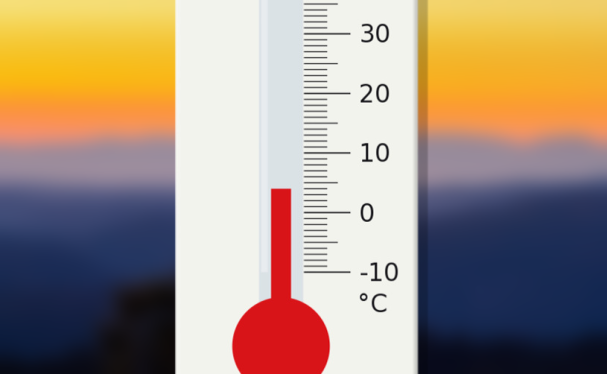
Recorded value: 4 °C
